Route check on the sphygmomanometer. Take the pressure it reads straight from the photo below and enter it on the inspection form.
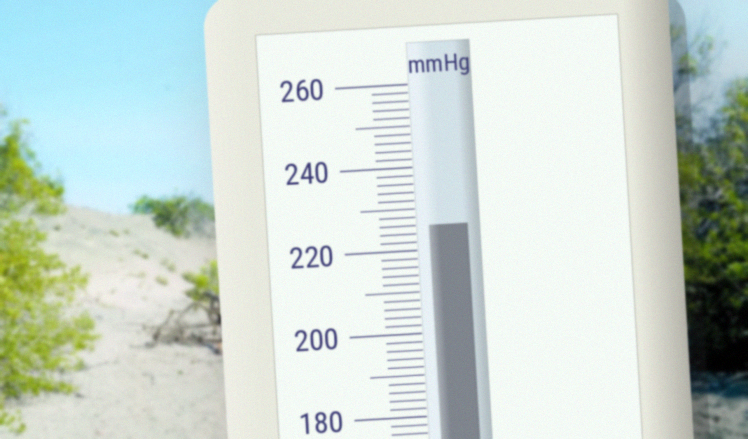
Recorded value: 226 mmHg
